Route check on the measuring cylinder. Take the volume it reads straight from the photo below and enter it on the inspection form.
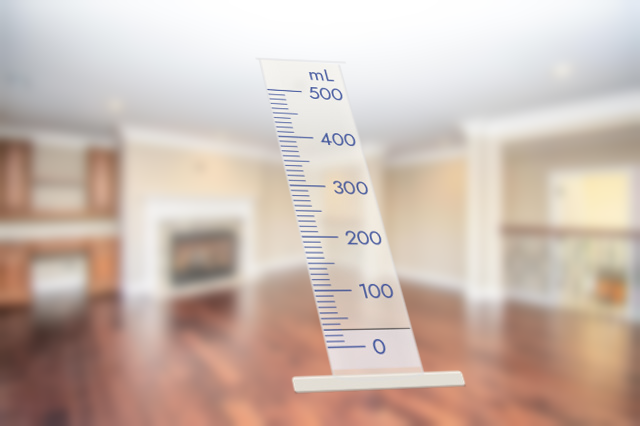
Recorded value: 30 mL
